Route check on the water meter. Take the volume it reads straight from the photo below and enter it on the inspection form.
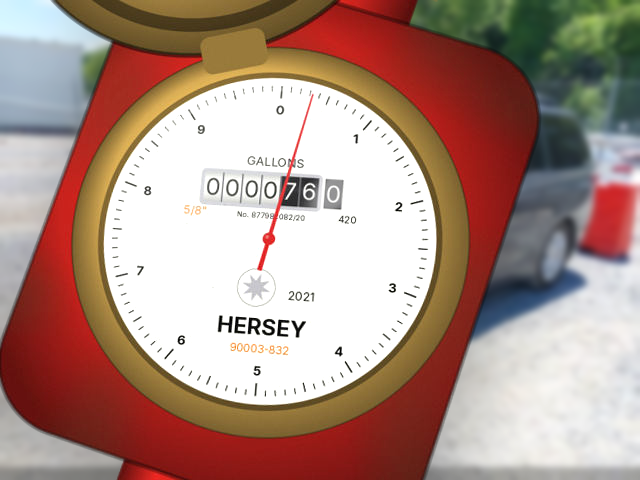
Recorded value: 760.3 gal
